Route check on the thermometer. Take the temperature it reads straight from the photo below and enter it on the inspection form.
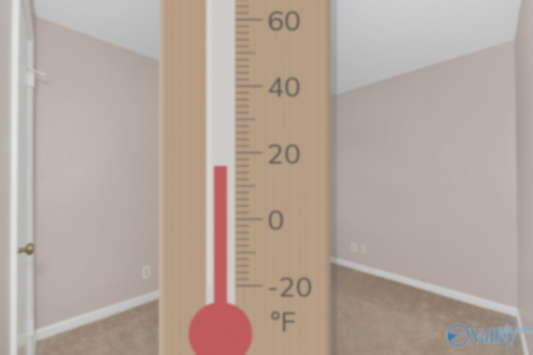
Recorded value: 16 °F
